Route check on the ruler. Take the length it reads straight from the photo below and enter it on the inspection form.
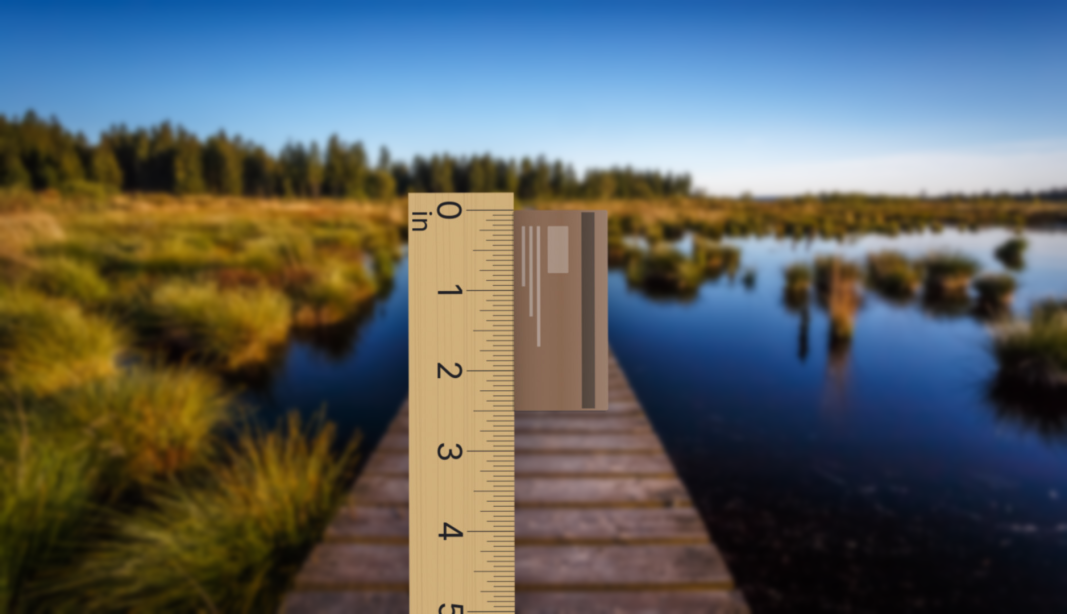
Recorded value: 2.5 in
